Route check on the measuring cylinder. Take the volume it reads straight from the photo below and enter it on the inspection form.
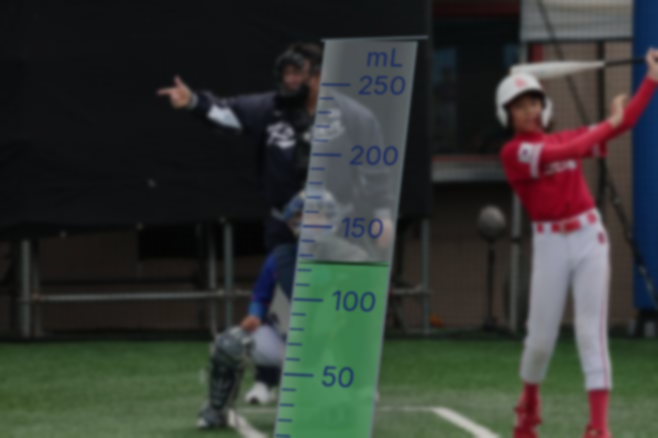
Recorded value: 125 mL
